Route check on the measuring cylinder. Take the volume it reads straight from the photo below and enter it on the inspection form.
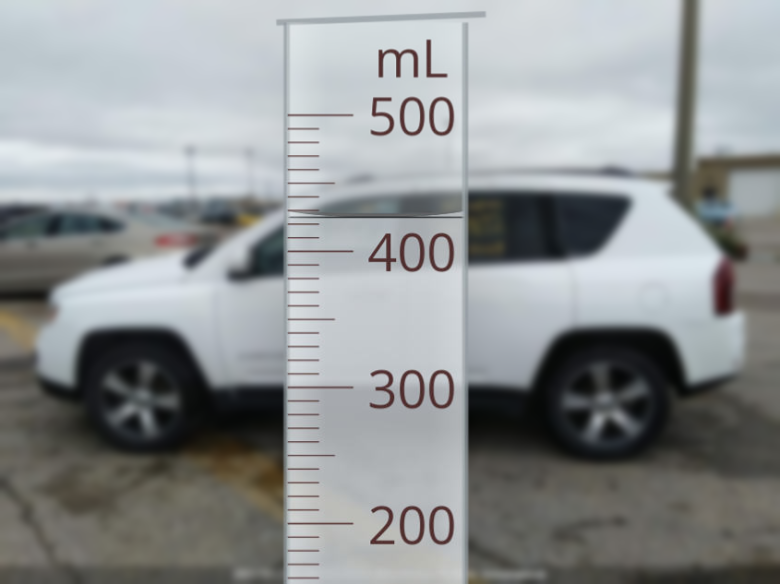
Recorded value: 425 mL
